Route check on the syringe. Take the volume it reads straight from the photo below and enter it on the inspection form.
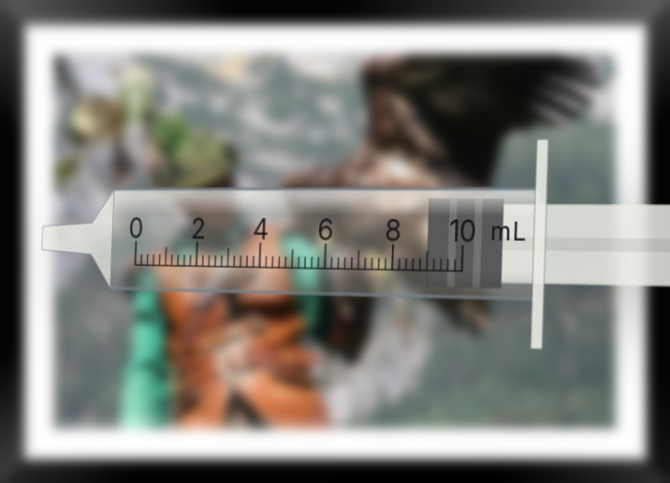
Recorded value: 9 mL
